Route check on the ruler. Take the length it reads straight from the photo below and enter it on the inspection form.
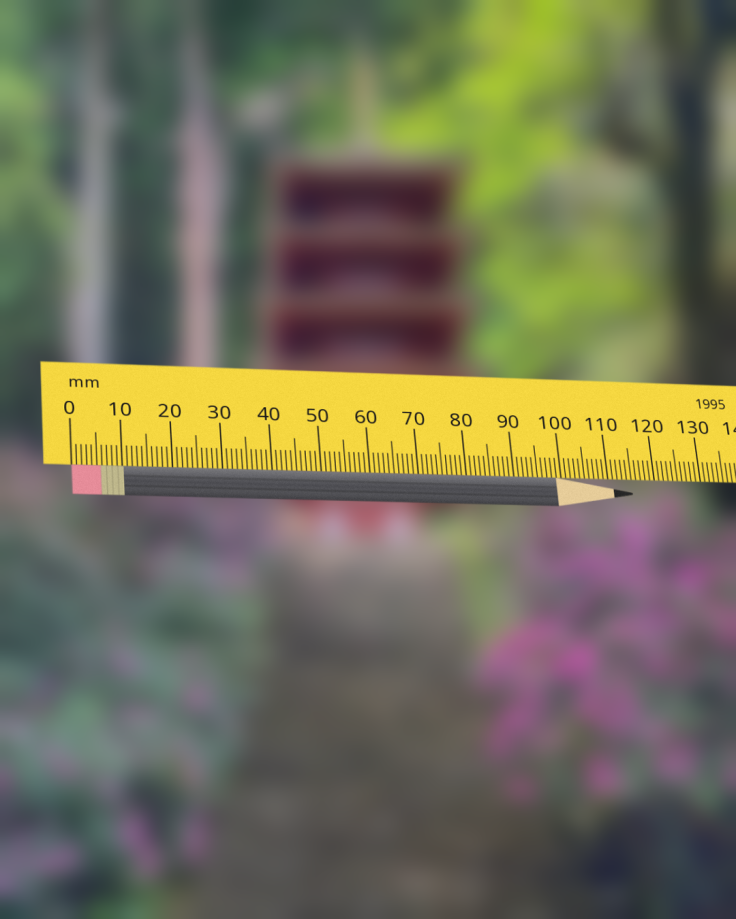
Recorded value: 115 mm
